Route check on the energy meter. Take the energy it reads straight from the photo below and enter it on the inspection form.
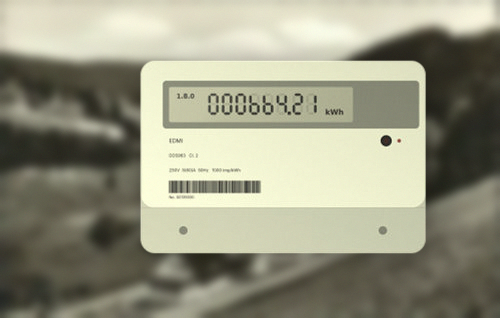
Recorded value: 664.21 kWh
